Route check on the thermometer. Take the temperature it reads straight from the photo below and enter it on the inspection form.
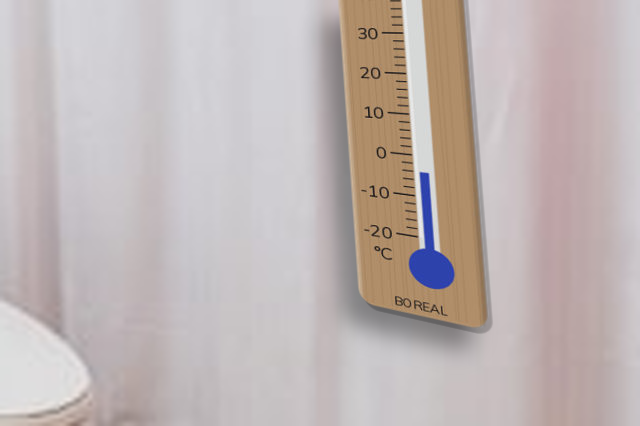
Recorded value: -4 °C
